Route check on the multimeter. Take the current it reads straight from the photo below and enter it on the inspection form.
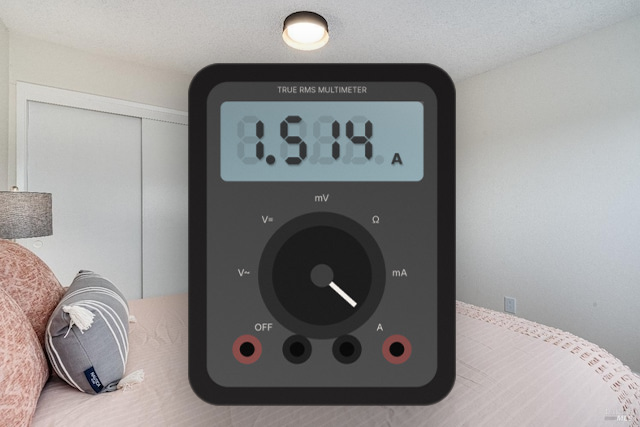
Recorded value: 1.514 A
